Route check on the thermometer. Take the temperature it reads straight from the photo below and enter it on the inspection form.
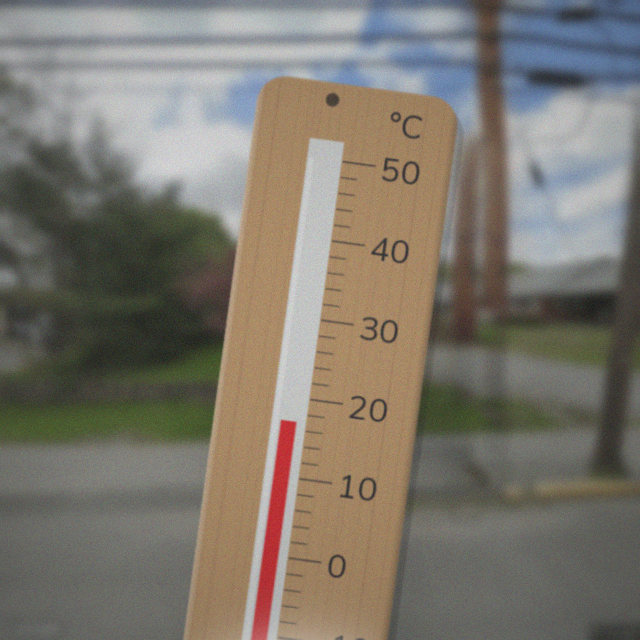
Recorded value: 17 °C
